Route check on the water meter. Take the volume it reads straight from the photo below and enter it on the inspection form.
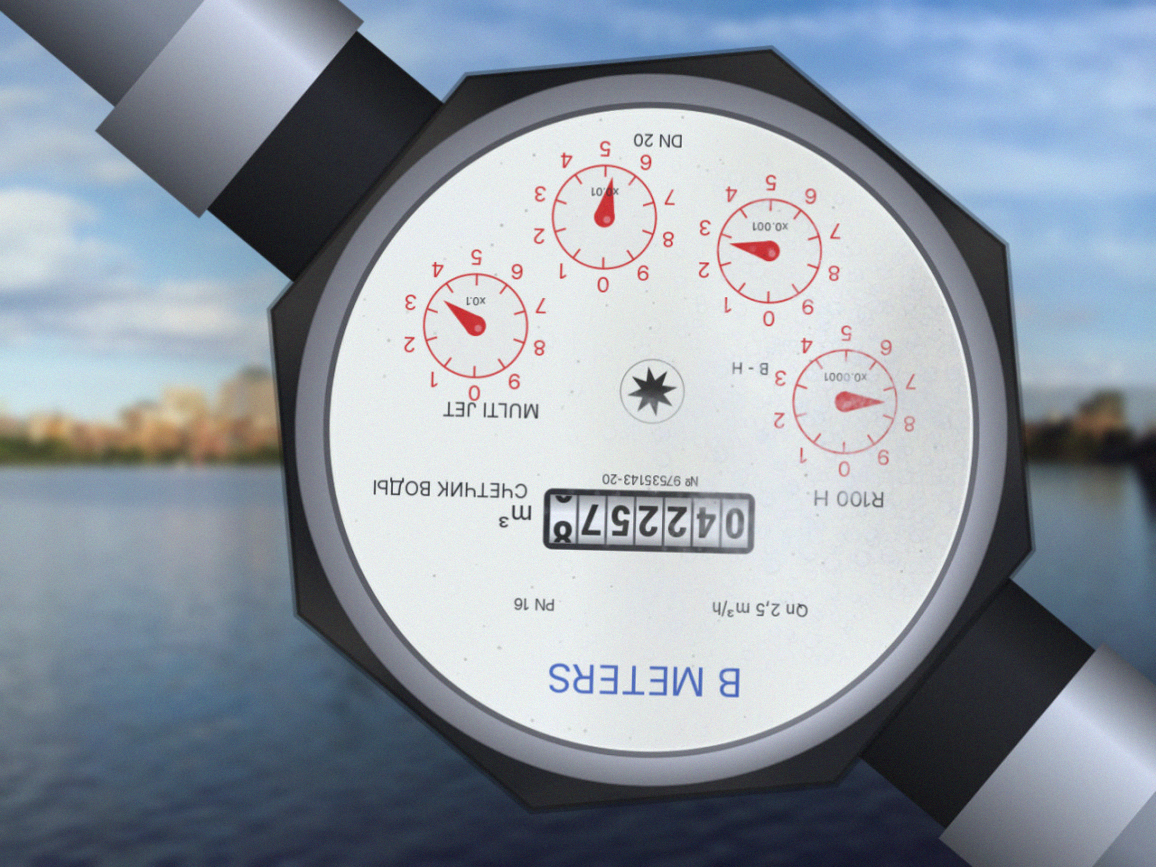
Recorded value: 422578.3527 m³
